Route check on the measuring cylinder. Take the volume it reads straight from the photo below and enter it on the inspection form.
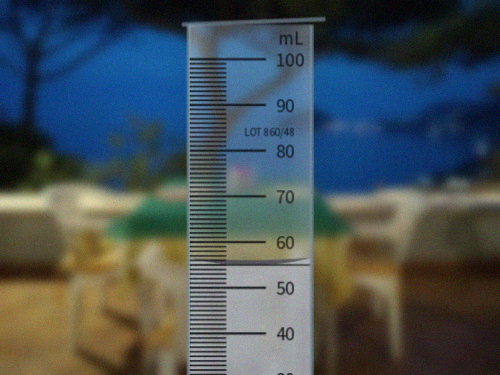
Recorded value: 55 mL
